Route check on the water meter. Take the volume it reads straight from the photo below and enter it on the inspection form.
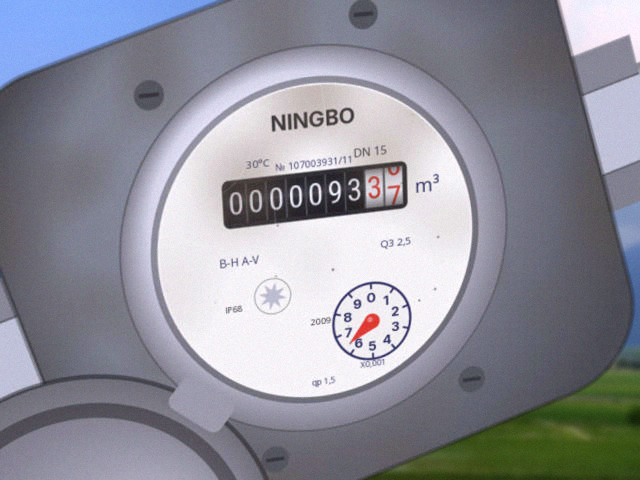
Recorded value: 93.366 m³
